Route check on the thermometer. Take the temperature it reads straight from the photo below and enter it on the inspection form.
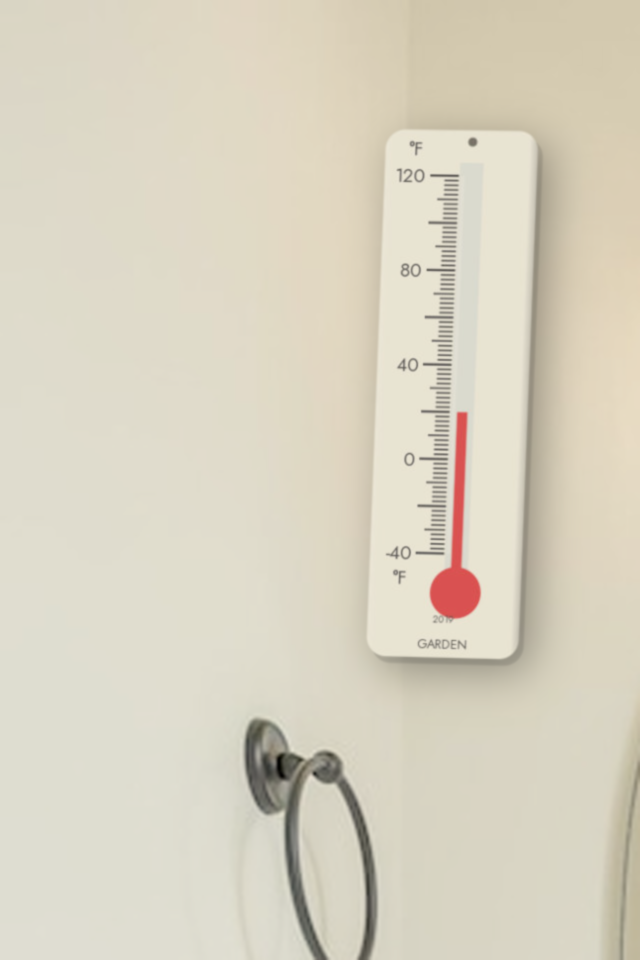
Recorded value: 20 °F
